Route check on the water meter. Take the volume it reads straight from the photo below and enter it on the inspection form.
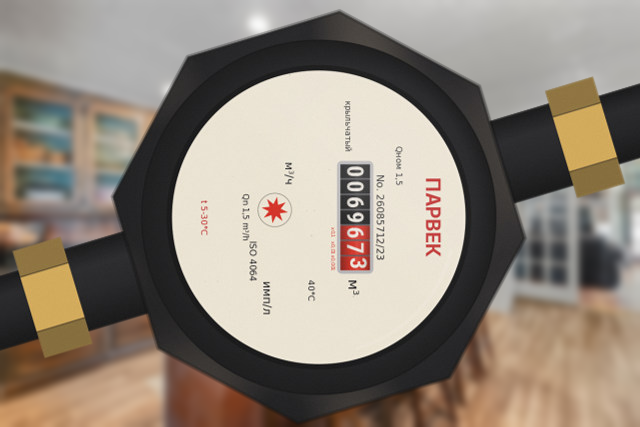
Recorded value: 69.673 m³
